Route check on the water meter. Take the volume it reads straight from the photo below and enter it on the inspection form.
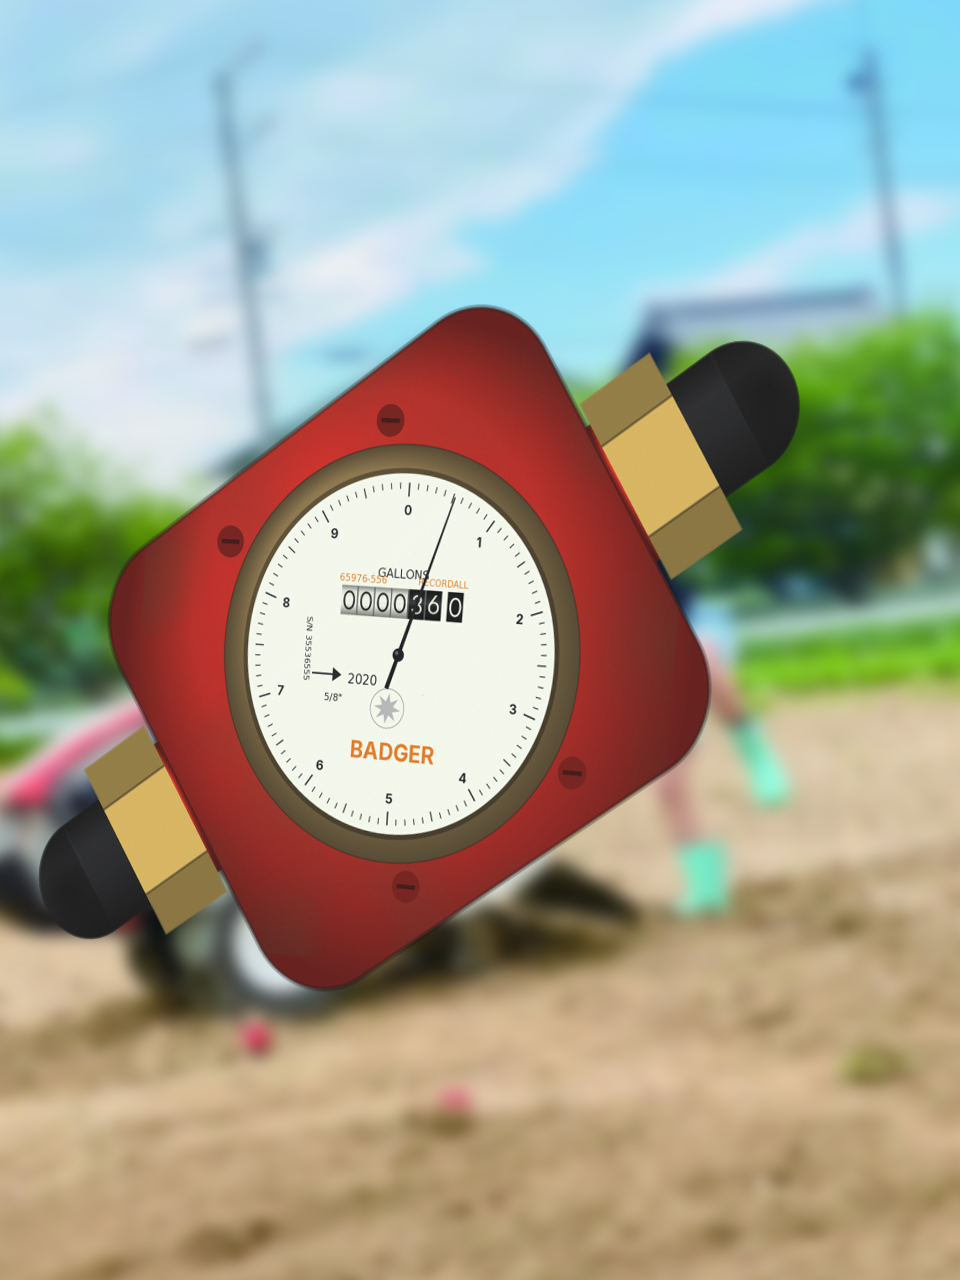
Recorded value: 360.5 gal
